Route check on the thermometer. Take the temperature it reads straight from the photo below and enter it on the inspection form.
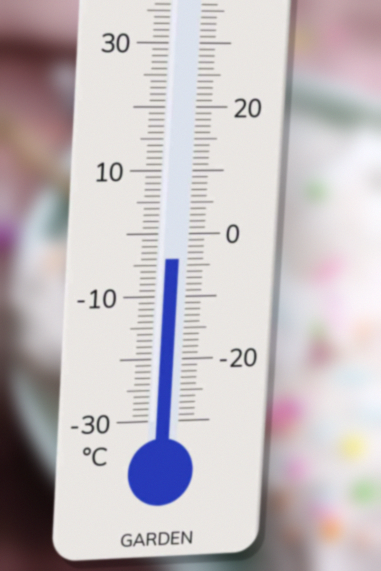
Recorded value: -4 °C
